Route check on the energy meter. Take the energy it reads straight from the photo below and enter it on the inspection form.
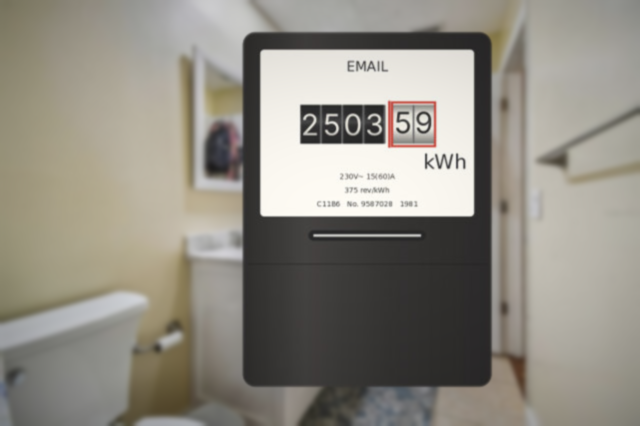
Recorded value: 2503.59 kWh
